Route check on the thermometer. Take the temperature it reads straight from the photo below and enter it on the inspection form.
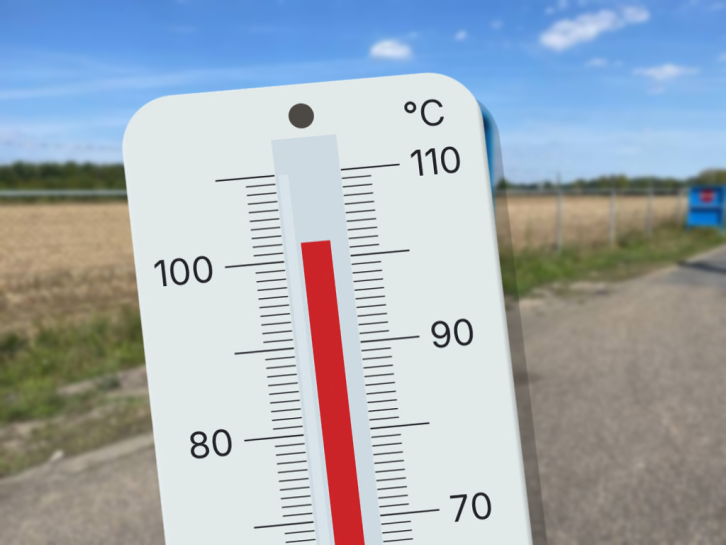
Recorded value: 102 °C
